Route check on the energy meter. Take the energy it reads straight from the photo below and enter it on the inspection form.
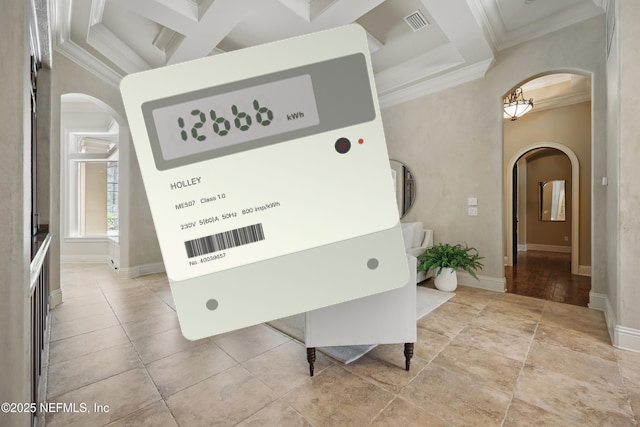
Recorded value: 12666 kWh
